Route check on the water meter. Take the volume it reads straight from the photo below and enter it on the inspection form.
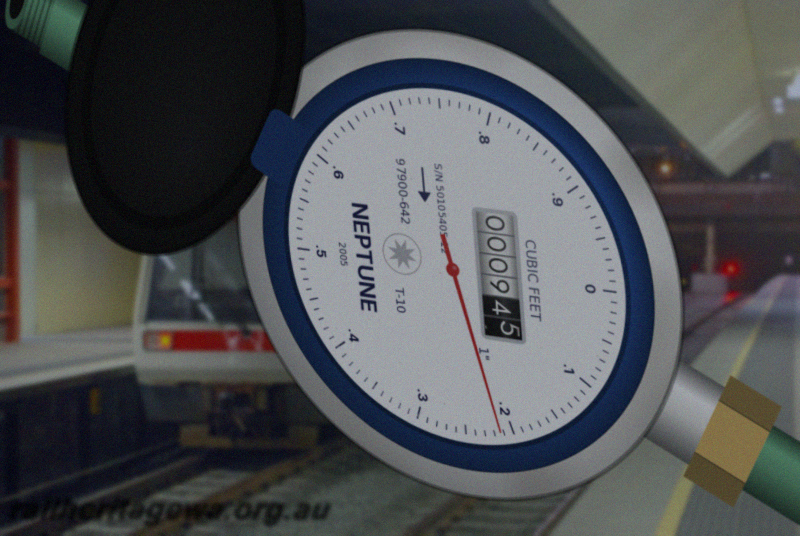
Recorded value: 945.21 ft³
